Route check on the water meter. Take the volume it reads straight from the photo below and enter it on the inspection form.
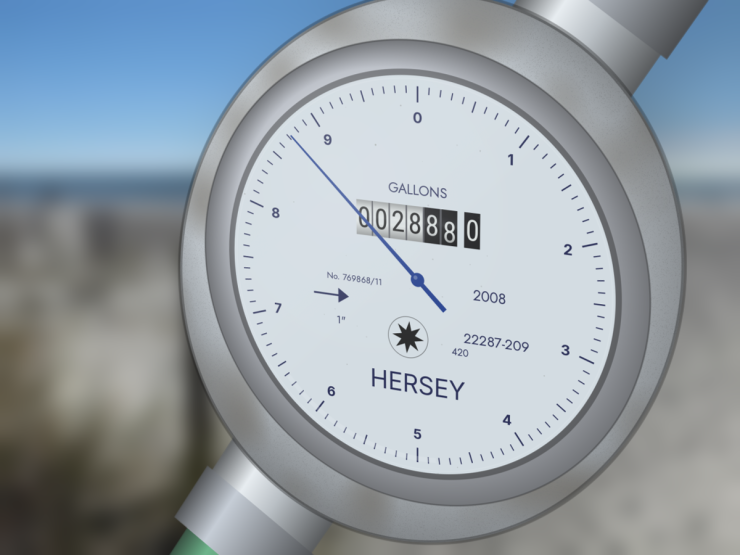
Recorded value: 28878.7 gal
